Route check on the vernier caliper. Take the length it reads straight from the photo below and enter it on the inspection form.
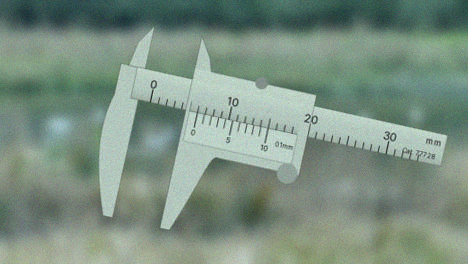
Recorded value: 6.0 mm
